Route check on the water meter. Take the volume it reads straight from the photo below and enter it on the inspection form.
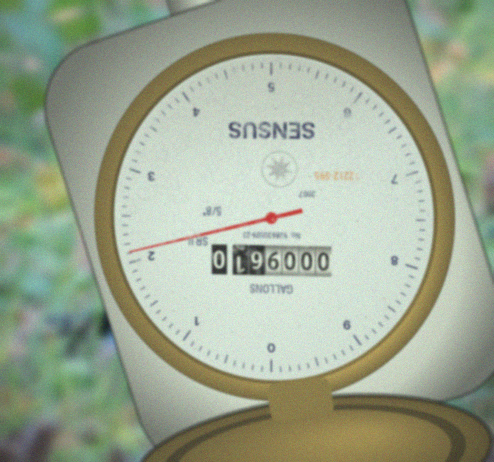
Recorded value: 9612.1 gal
